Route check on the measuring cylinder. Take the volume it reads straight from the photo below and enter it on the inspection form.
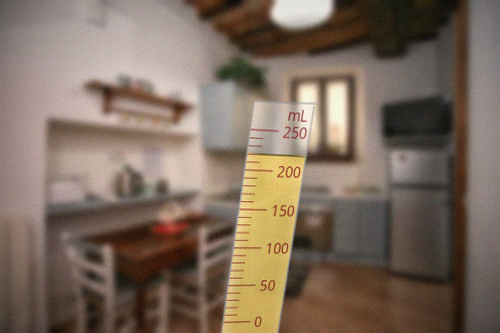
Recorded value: 220 mL
